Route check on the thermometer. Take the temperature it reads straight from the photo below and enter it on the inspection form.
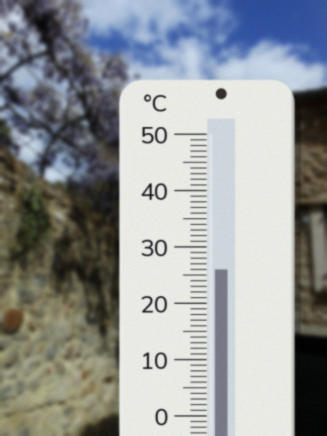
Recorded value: 26 °C
